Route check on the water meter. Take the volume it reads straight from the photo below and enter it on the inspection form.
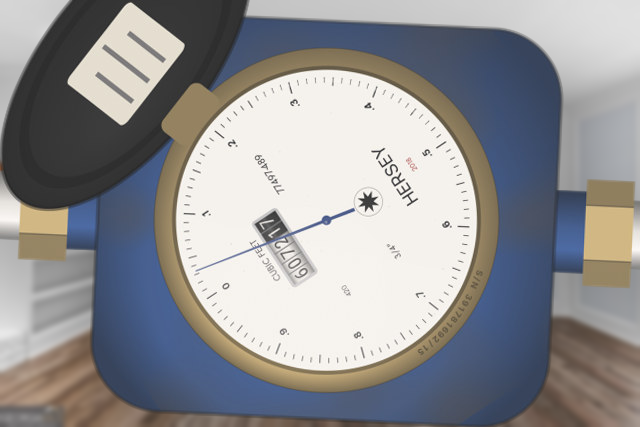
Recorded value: 607217.03 ft³
